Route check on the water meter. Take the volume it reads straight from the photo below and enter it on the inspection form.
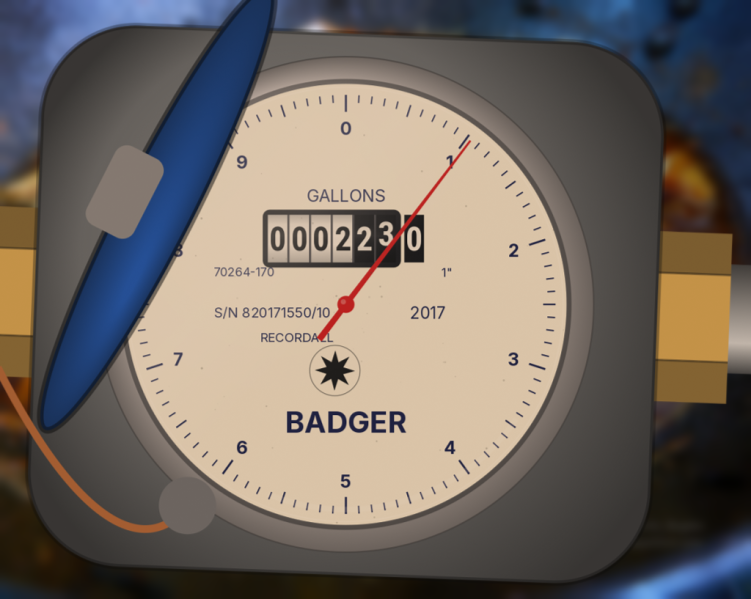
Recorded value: 2231.0 gal
